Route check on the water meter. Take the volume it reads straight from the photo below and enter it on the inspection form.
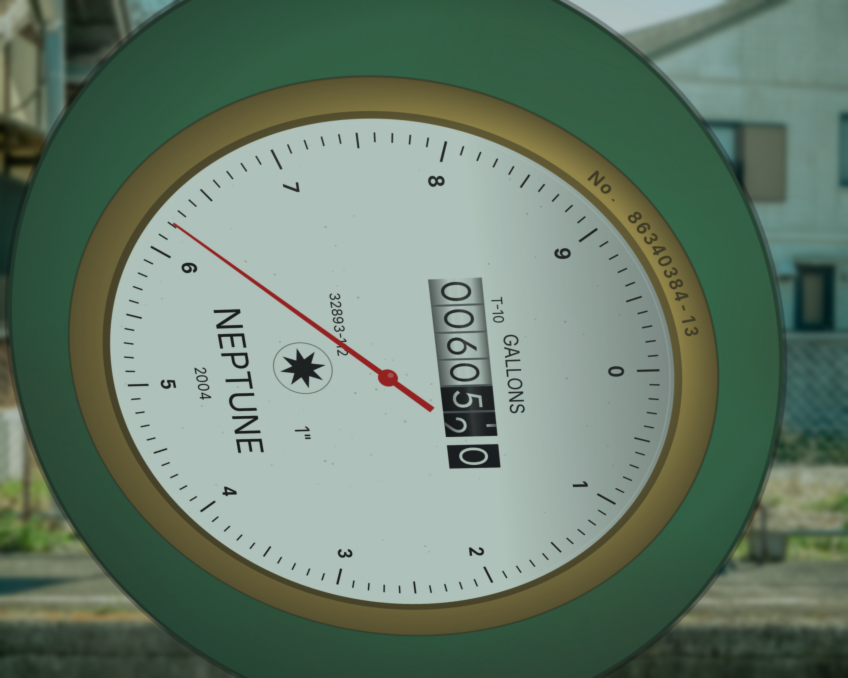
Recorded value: 60516.2 gal
